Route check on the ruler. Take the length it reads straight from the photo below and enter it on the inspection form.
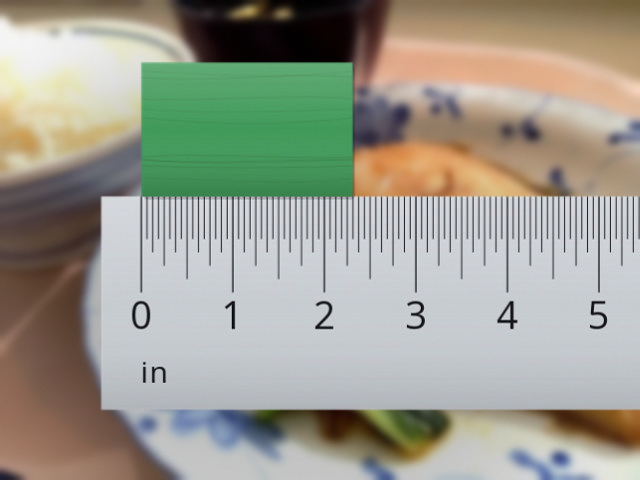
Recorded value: 2.3125 in
